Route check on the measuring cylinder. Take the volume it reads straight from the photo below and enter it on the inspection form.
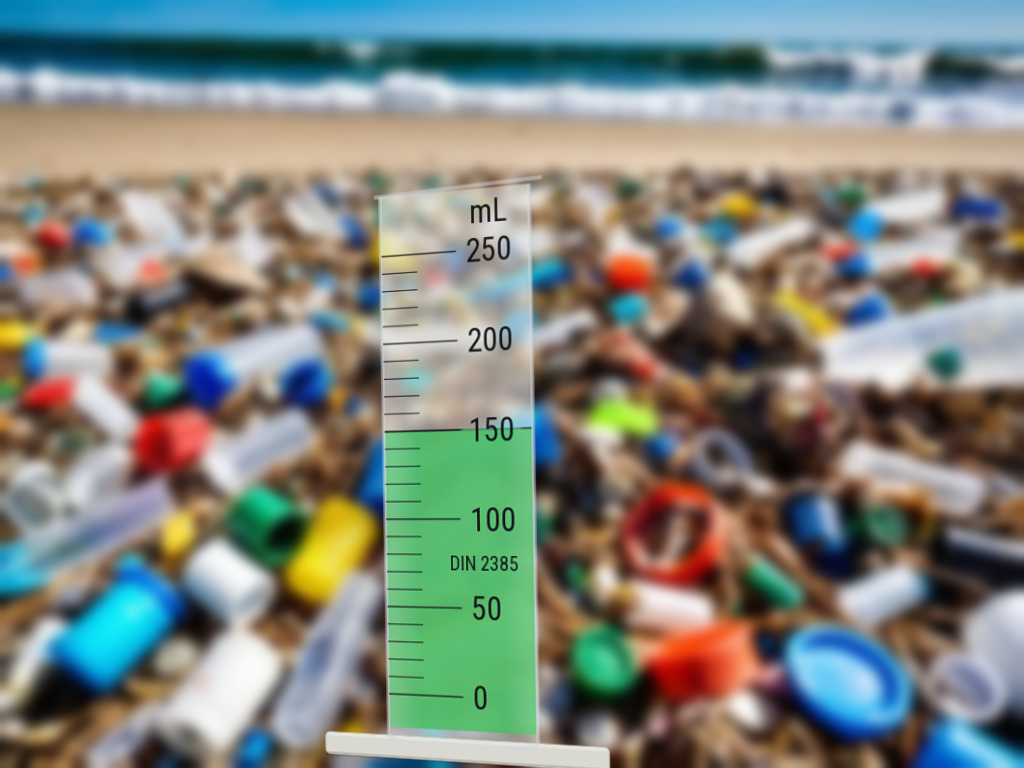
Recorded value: 150 mL
